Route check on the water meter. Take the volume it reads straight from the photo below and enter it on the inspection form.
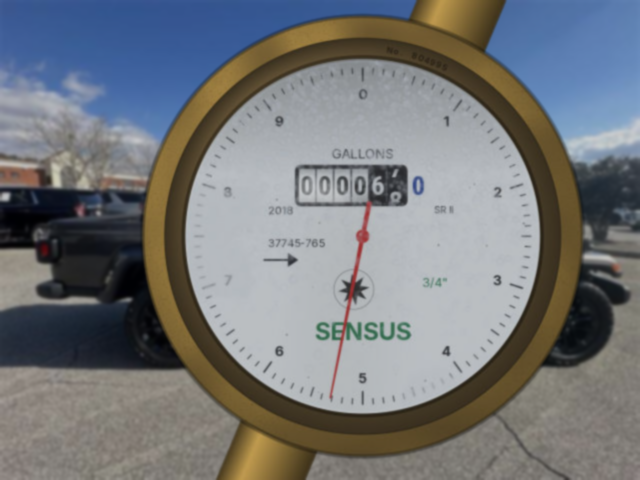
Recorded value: 675.3 gal
